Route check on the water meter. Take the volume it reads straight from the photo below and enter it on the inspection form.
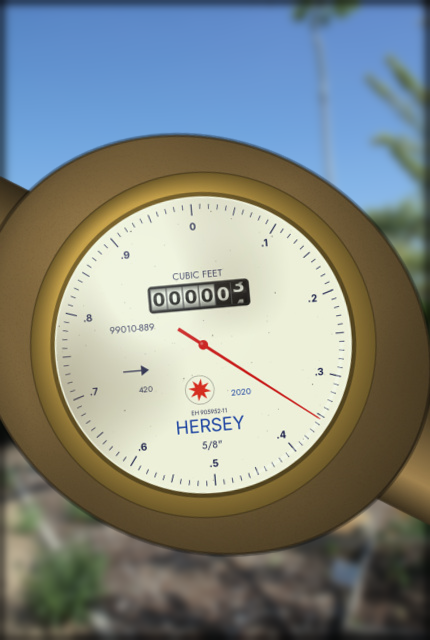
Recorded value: 3.35 ft³
